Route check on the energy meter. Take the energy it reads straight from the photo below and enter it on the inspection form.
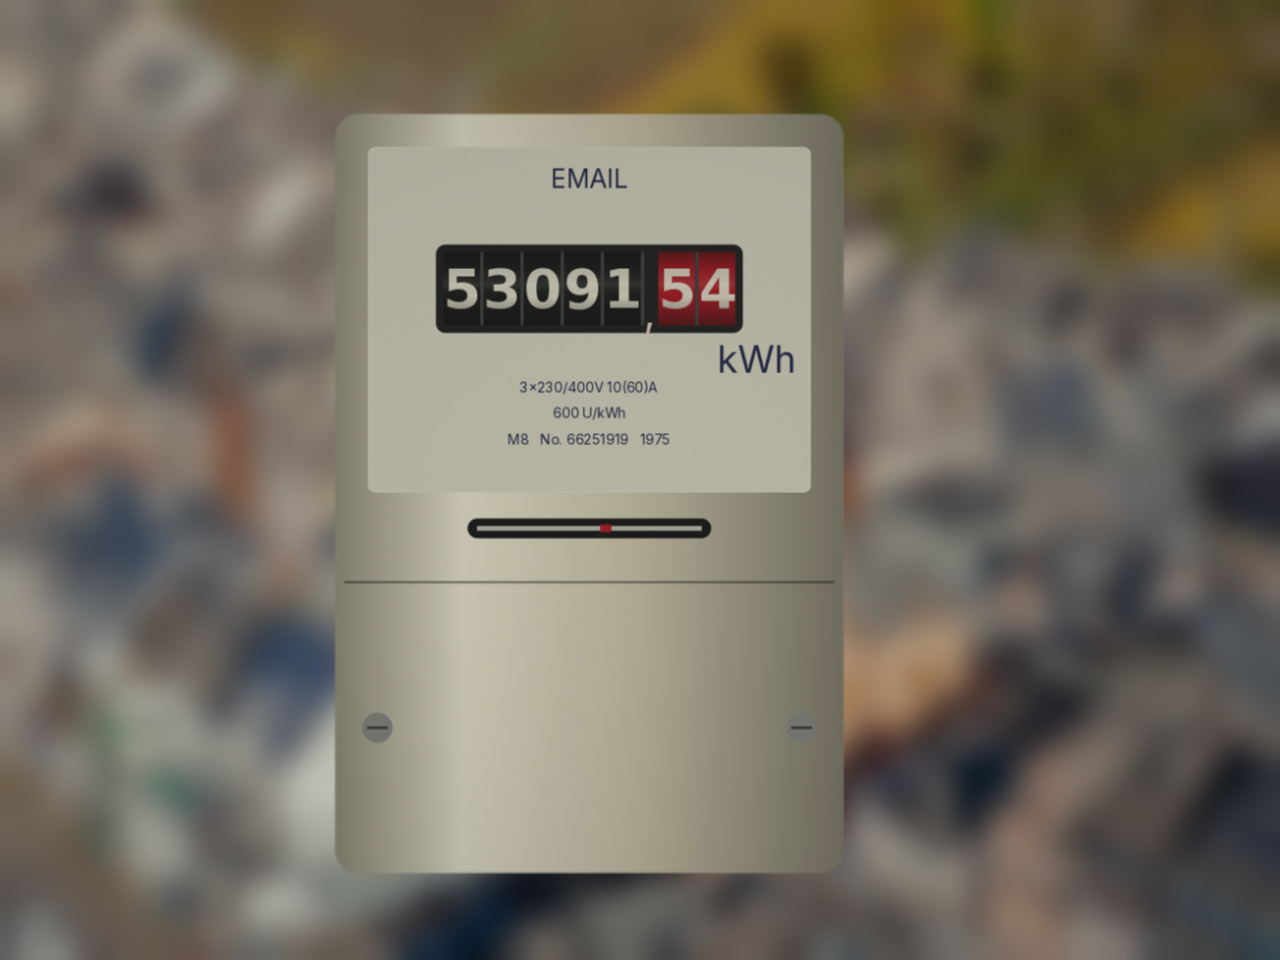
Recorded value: 53091.54 kWh
